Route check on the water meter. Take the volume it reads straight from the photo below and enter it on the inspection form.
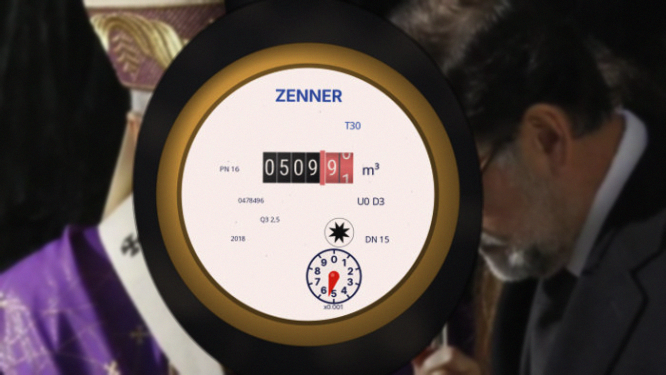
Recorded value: 509.905 m³
